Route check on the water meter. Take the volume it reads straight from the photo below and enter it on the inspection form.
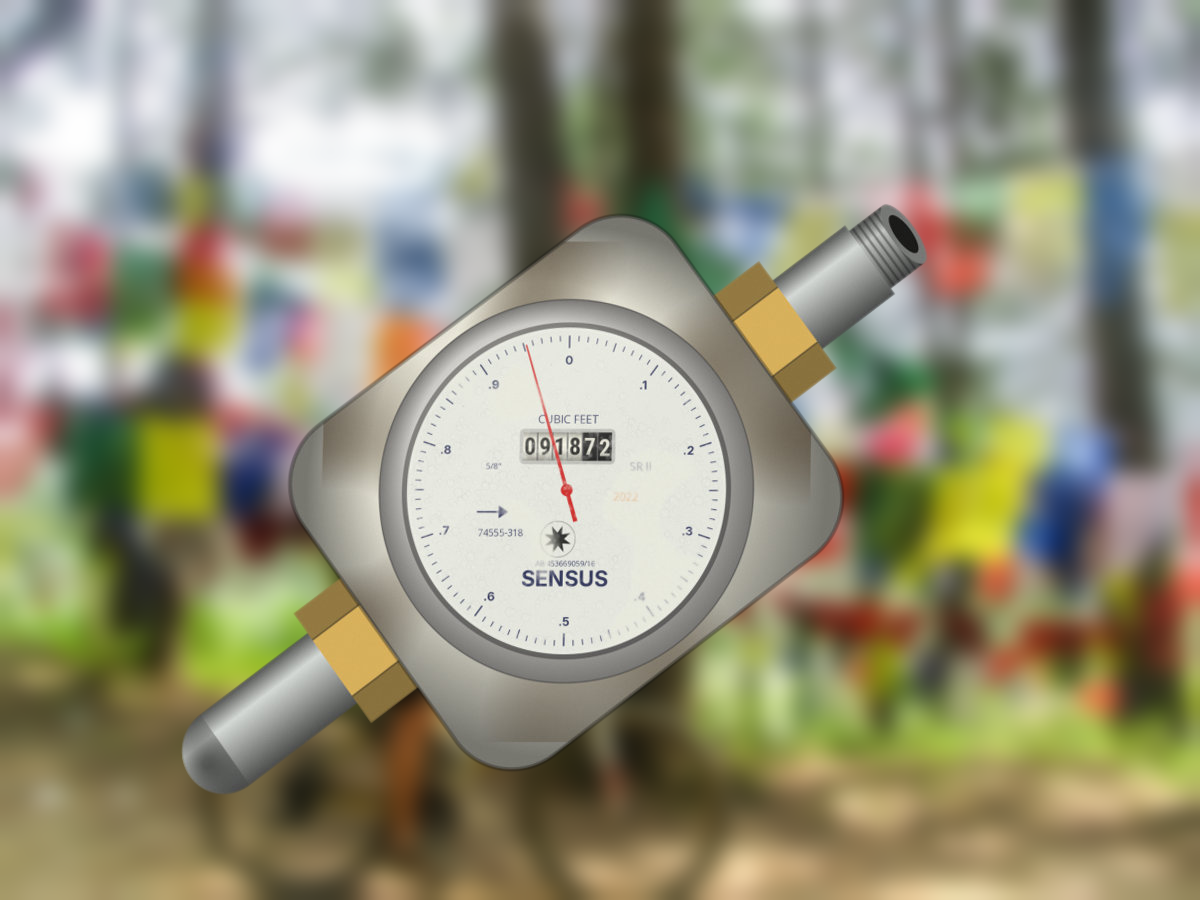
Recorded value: 91871.95 ft³
